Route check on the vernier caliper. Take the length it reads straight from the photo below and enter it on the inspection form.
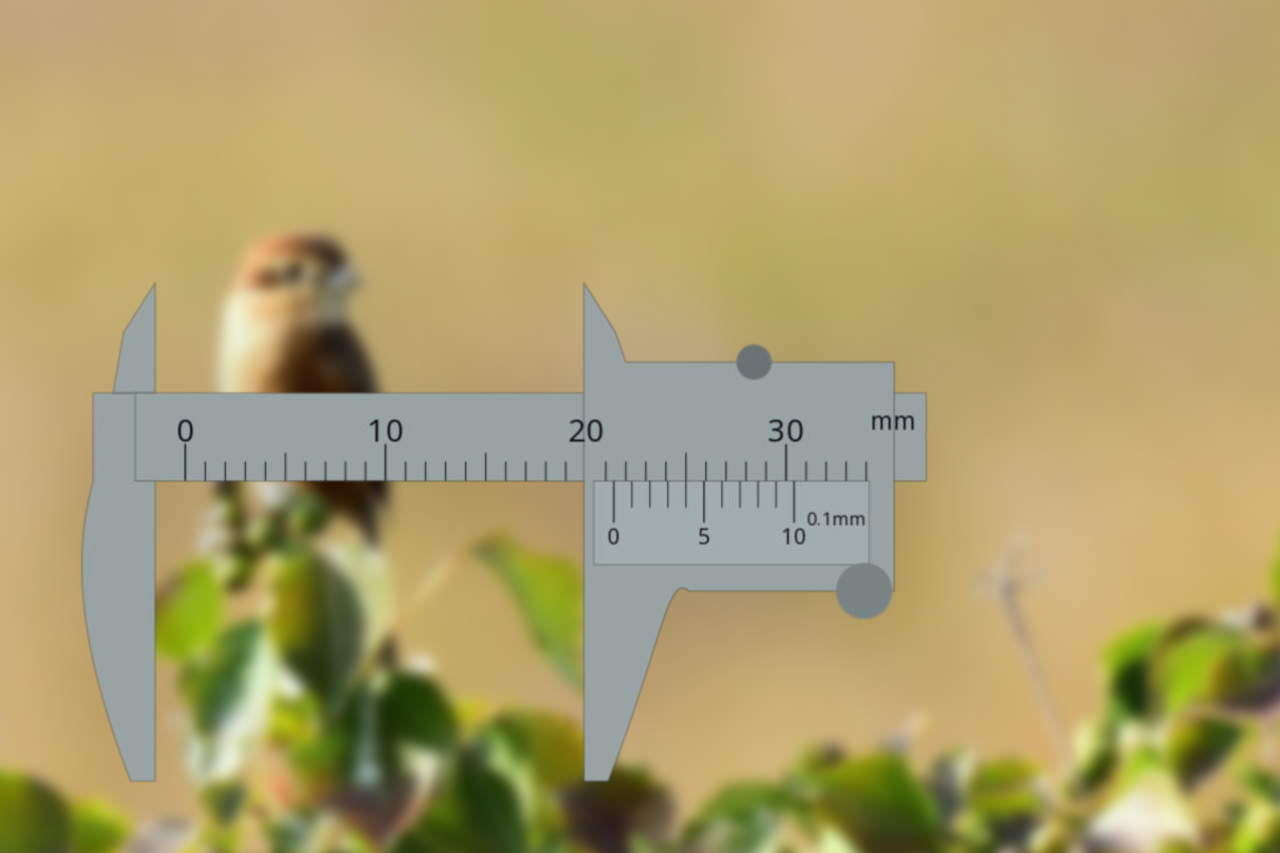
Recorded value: 21.4 mm
